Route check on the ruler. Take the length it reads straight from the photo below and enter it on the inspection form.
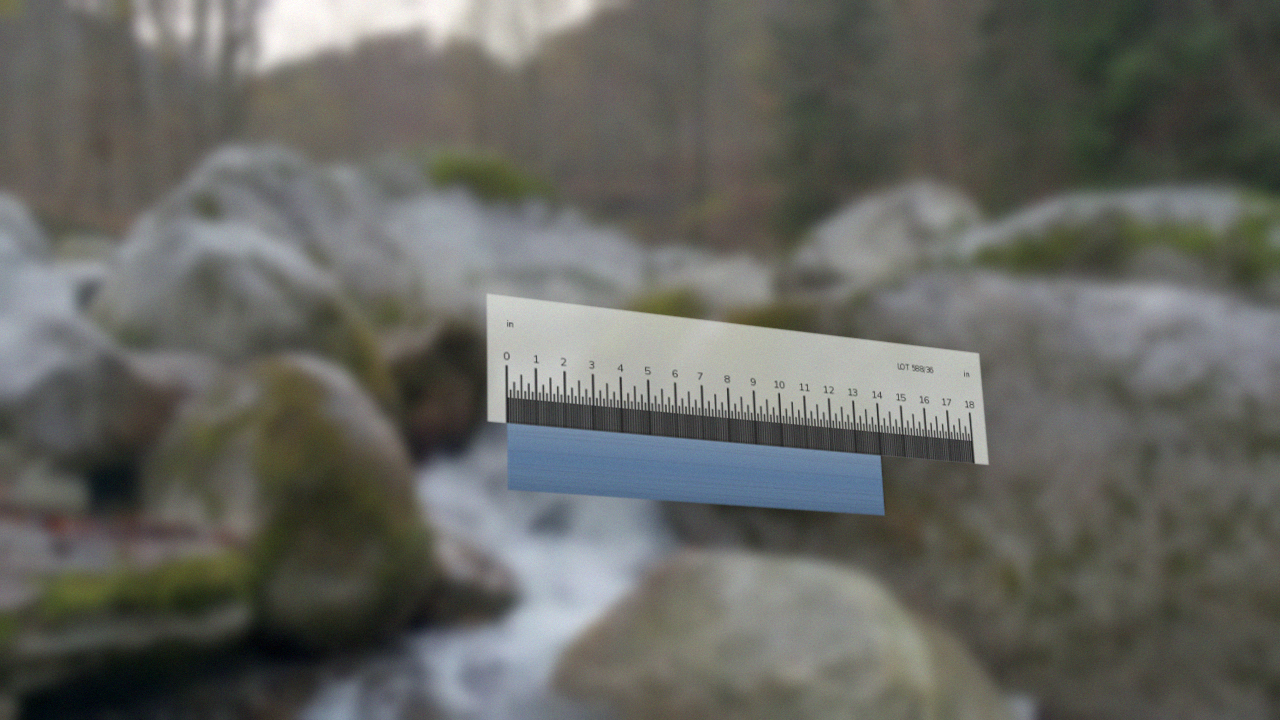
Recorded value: 14 in
